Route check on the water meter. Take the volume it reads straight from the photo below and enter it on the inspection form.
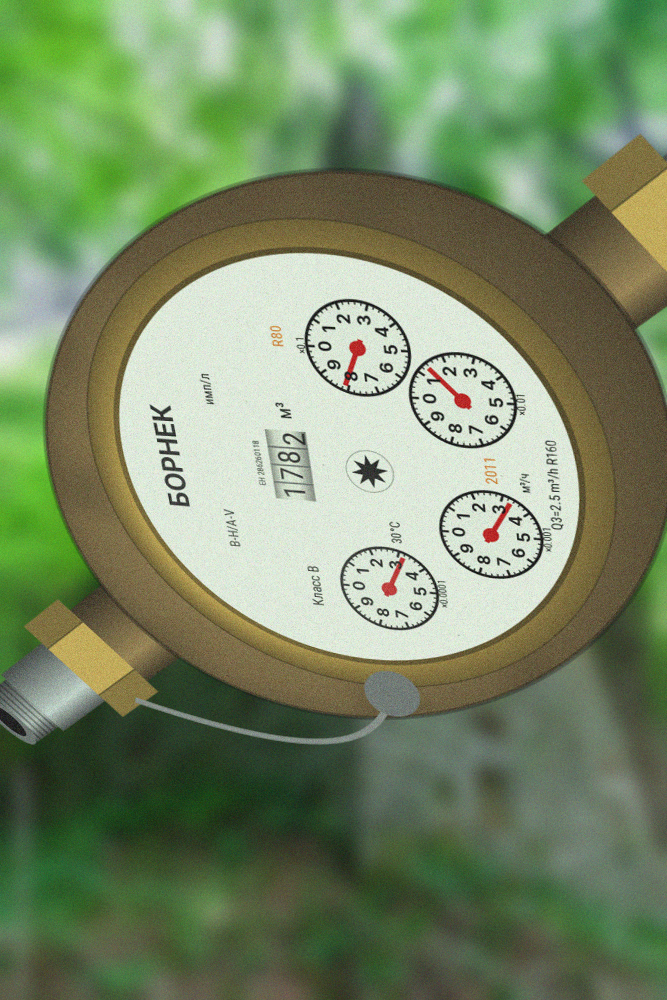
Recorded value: 1781.8133 m³
